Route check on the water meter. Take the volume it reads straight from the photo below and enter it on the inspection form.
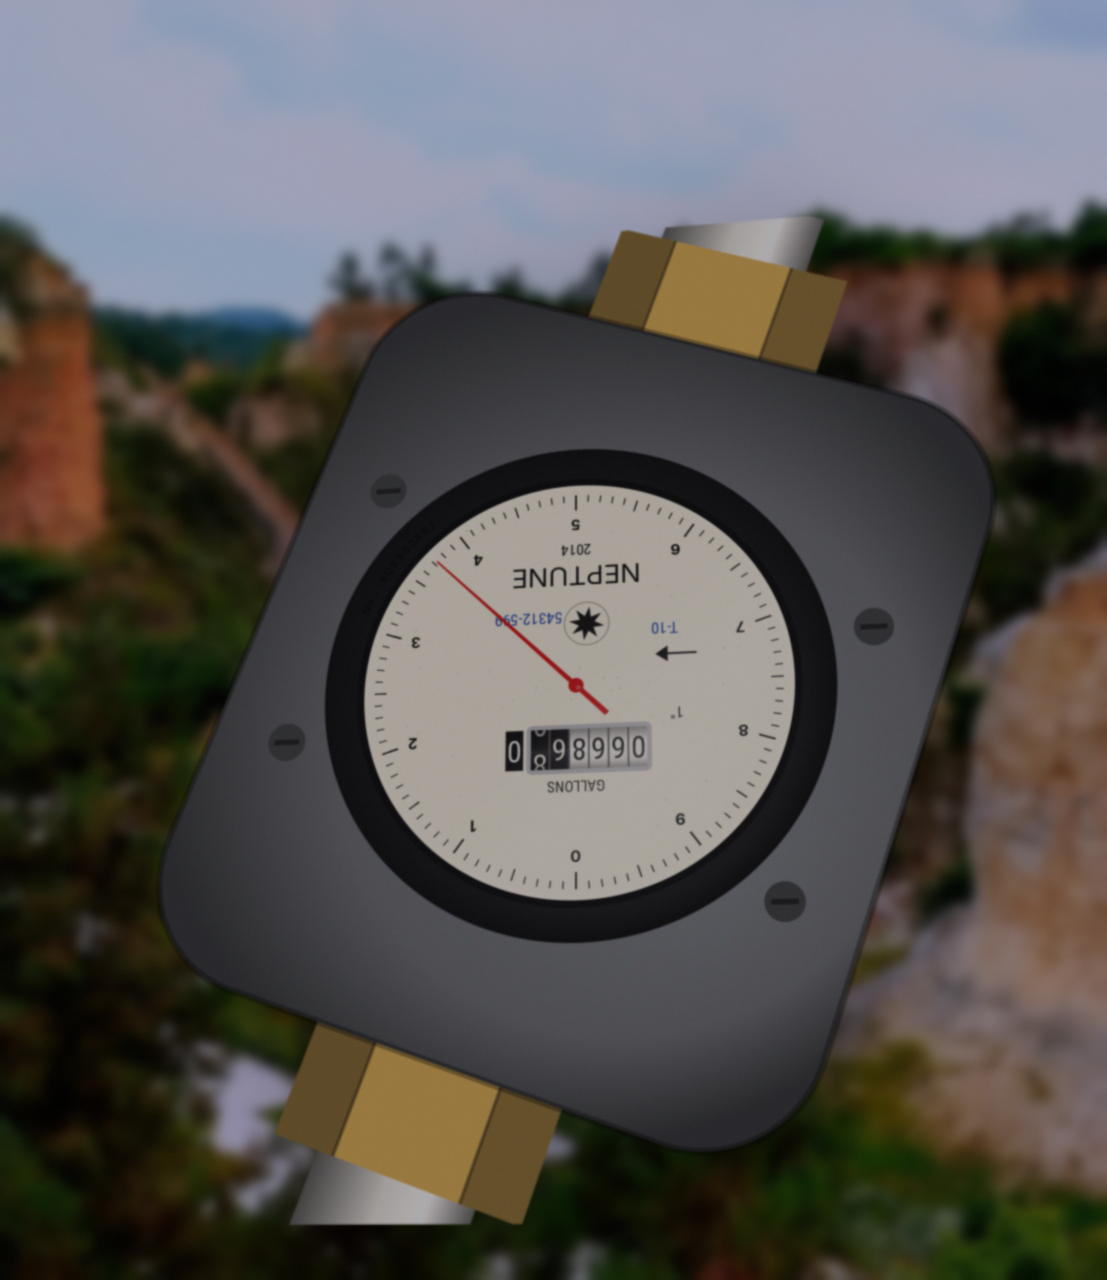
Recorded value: 668683.7 gal
